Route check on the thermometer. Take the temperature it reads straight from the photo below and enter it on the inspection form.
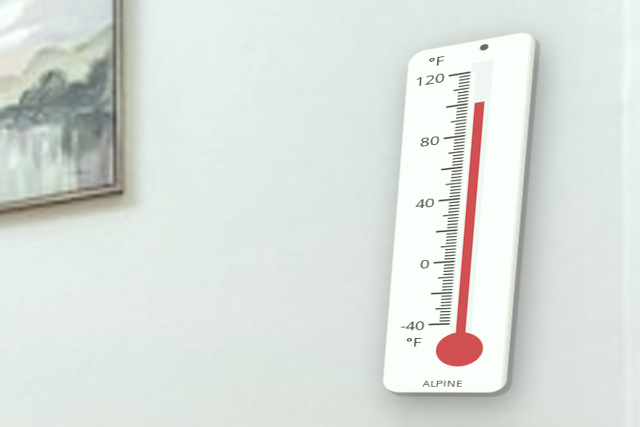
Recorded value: 100 °F
